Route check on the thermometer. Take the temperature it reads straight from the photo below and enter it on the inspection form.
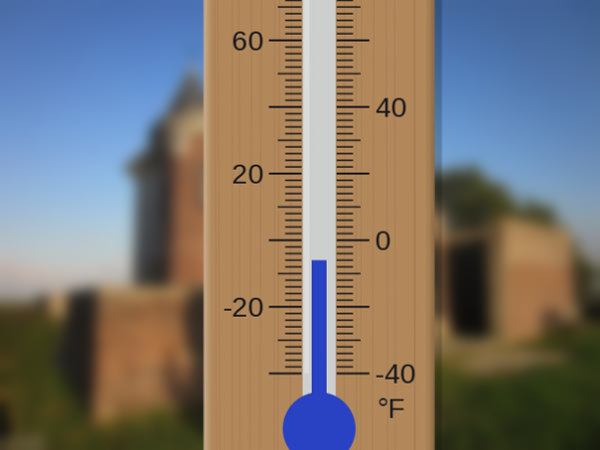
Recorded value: -6 °F
